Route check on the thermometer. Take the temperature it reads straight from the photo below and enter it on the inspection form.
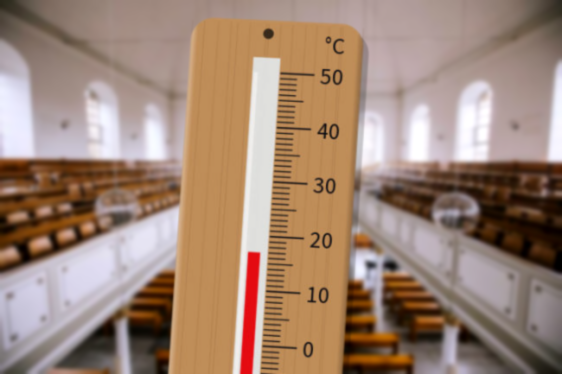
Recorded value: 17 °C
